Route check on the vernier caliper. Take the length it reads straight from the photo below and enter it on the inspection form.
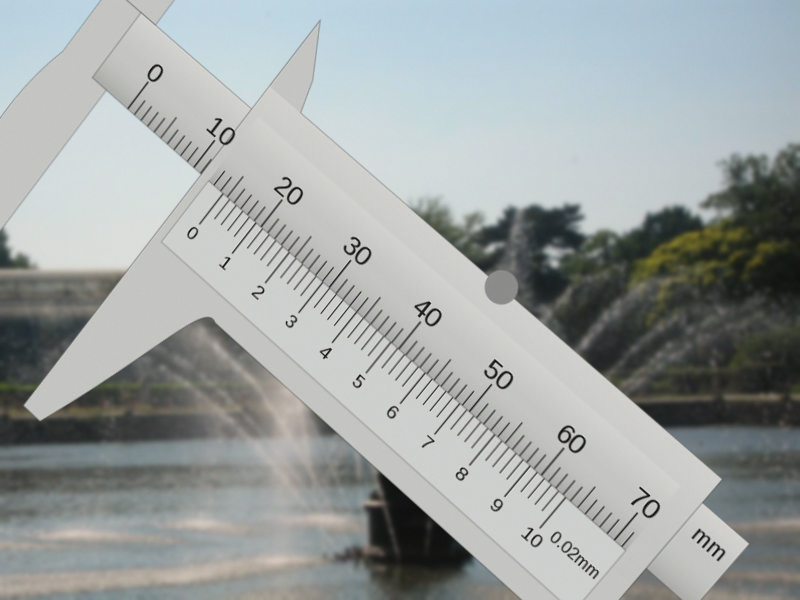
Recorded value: 14.4 mm
